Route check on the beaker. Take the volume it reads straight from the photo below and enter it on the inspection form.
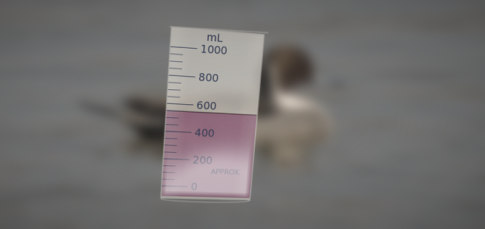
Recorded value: 550 mL
